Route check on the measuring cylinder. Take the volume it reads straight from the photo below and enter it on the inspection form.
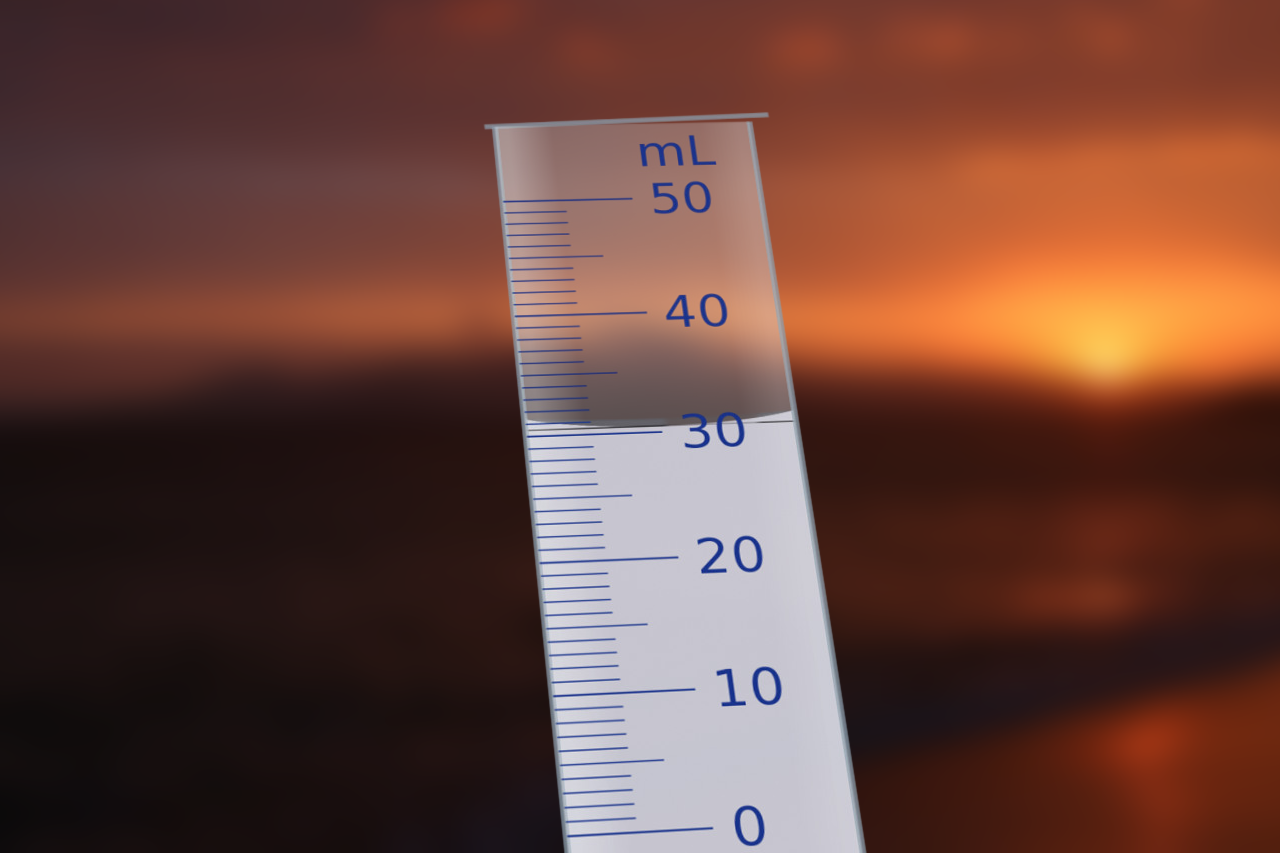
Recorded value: 30.5 mL
